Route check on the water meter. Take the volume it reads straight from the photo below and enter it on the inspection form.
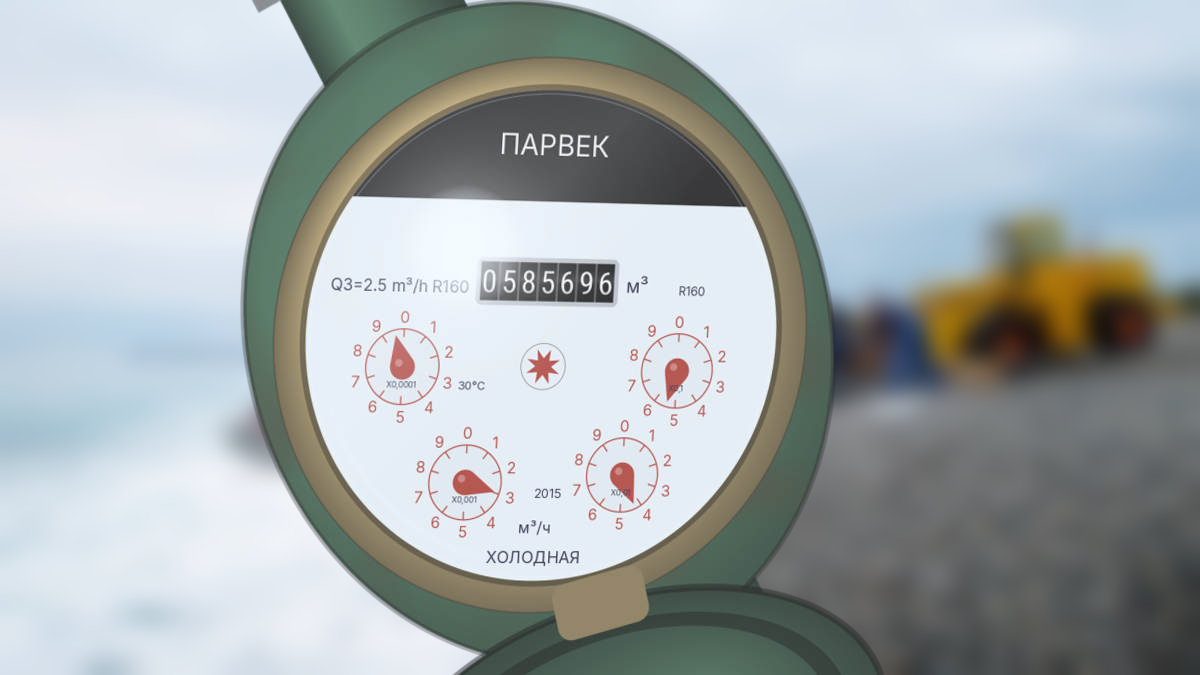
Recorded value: 585696.5429 m³
